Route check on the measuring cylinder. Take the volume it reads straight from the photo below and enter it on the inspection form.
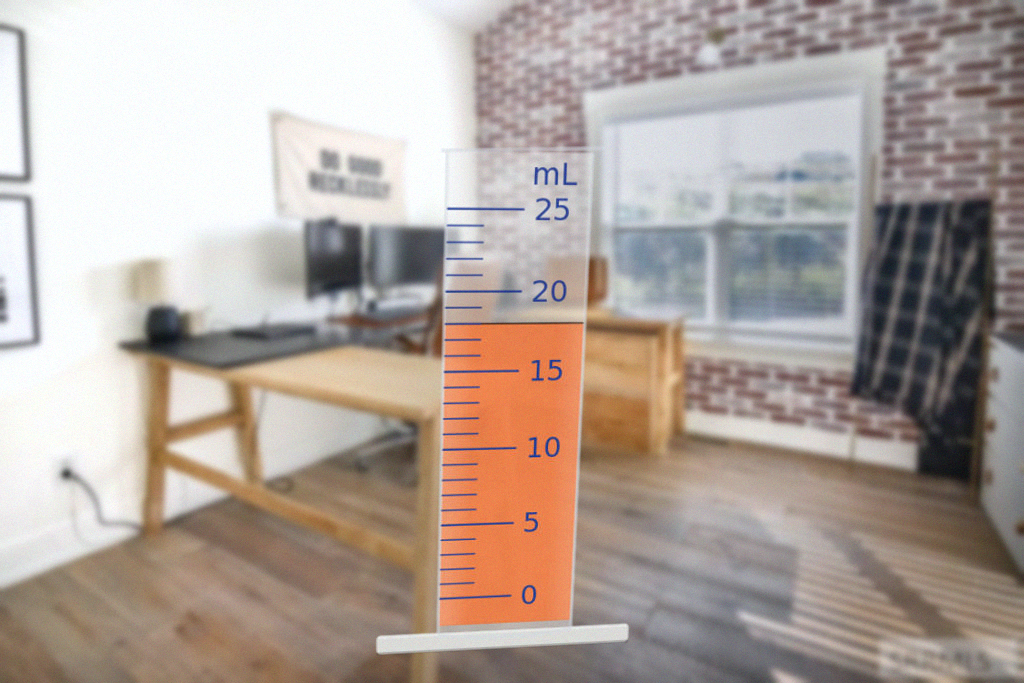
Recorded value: 18 mL
